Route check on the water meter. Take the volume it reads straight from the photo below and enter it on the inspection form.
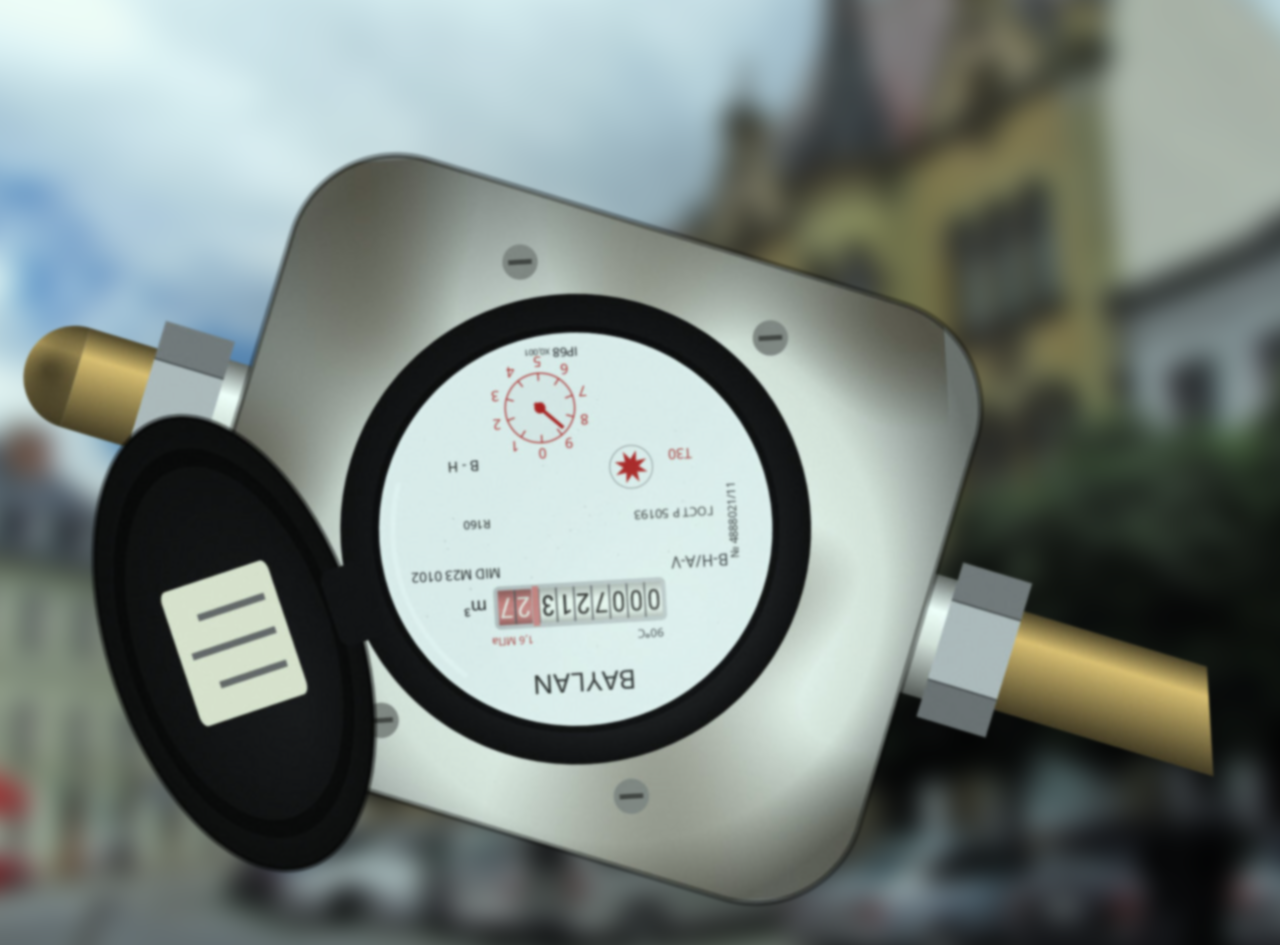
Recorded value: 7213.278 m³
